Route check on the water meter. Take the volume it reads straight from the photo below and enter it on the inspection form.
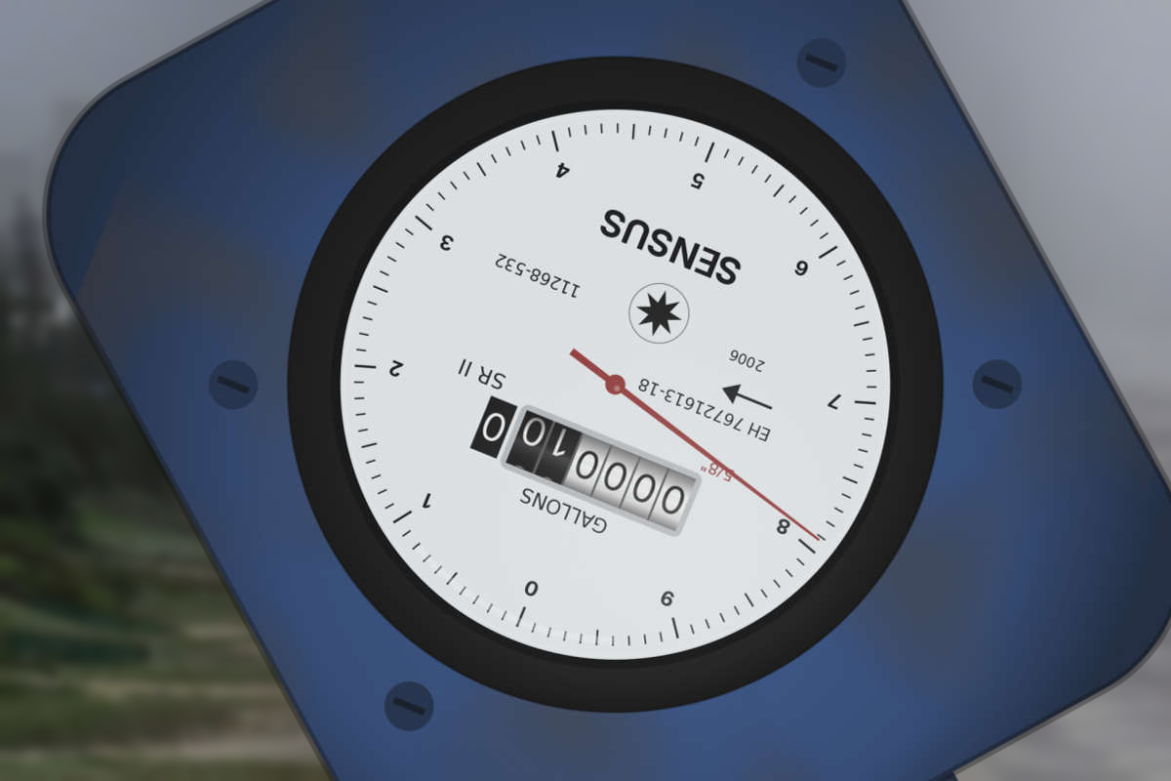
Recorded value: 97.9 gal
